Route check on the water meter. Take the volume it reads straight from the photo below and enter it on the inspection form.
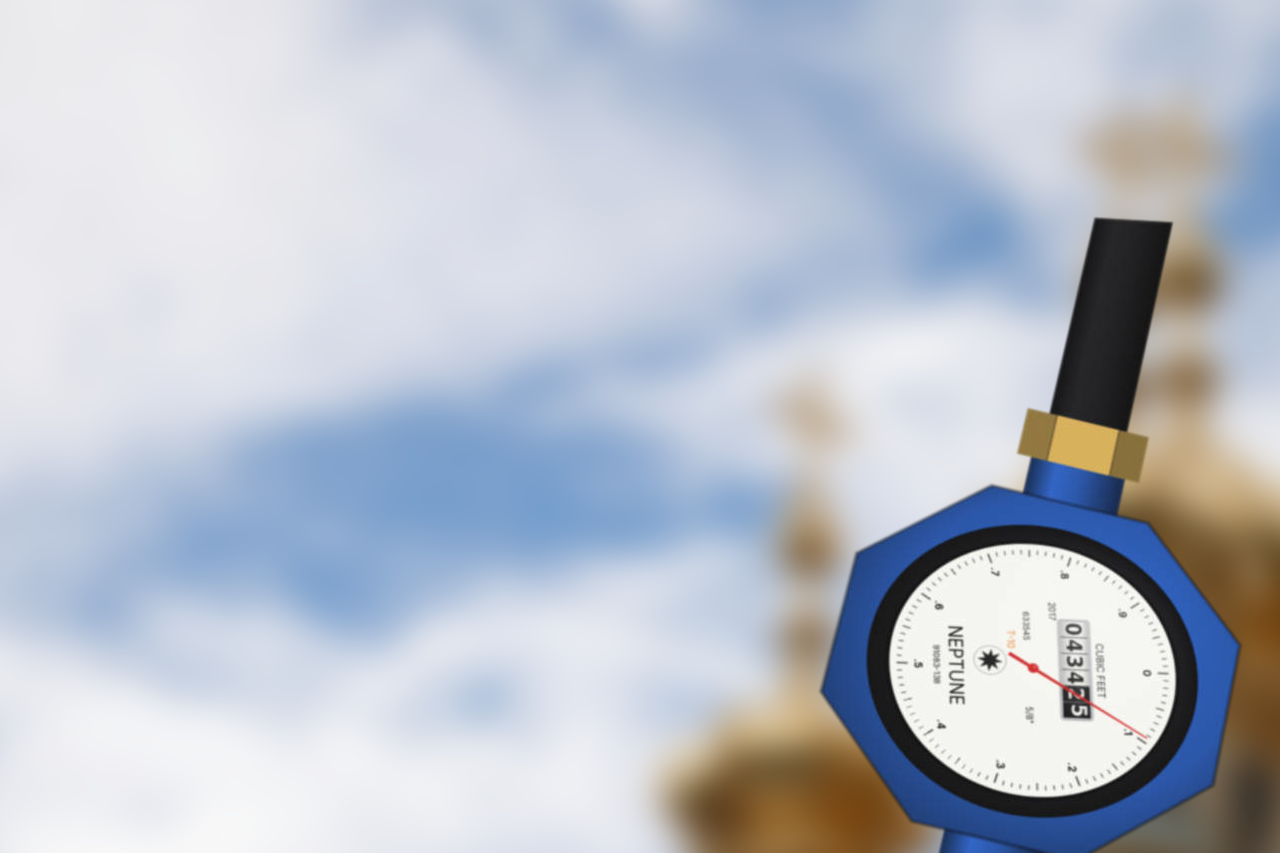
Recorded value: 43425.09 ft³
